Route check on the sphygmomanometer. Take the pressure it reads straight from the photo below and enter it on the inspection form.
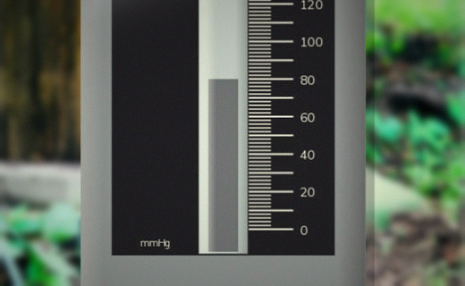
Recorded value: 80 mmHg
